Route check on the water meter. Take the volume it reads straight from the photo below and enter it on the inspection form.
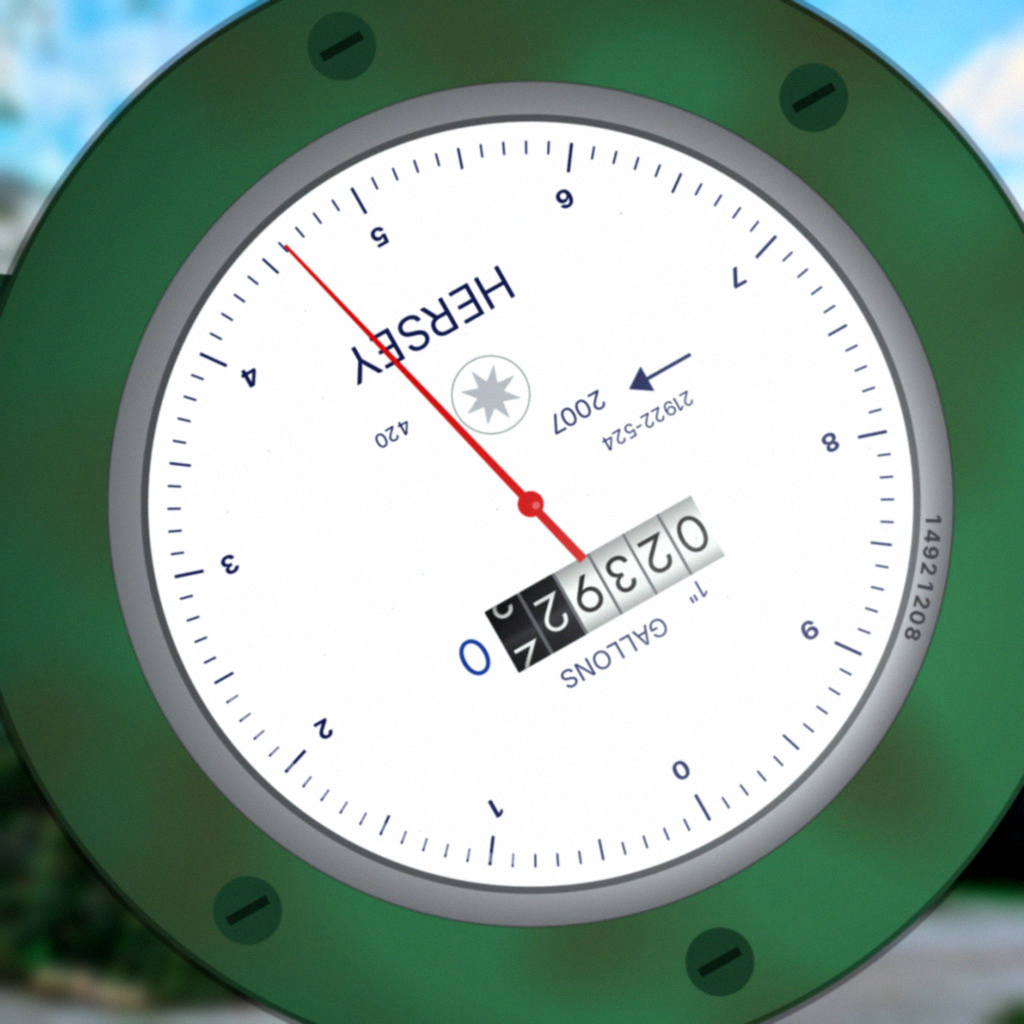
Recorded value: 239224.6 gal
